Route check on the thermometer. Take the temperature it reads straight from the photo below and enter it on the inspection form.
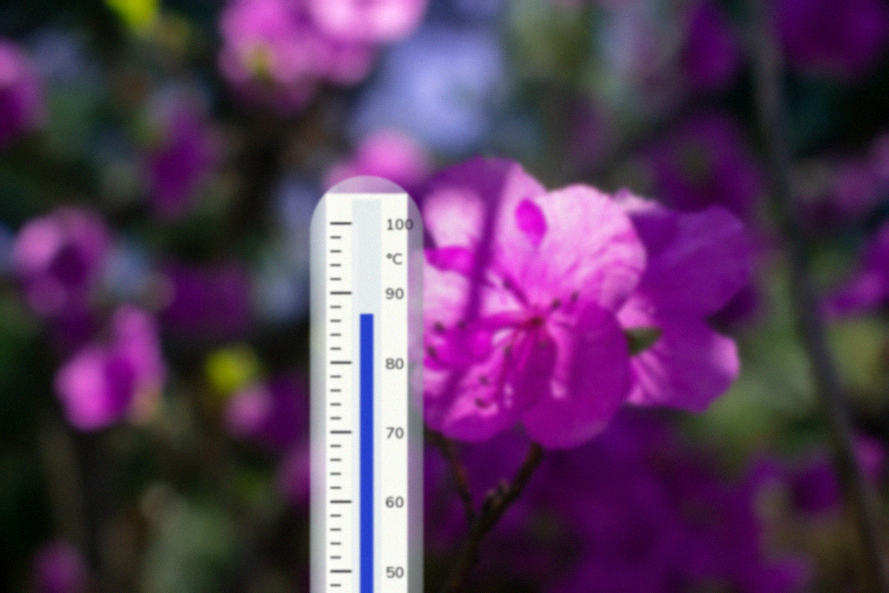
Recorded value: 87 °C
